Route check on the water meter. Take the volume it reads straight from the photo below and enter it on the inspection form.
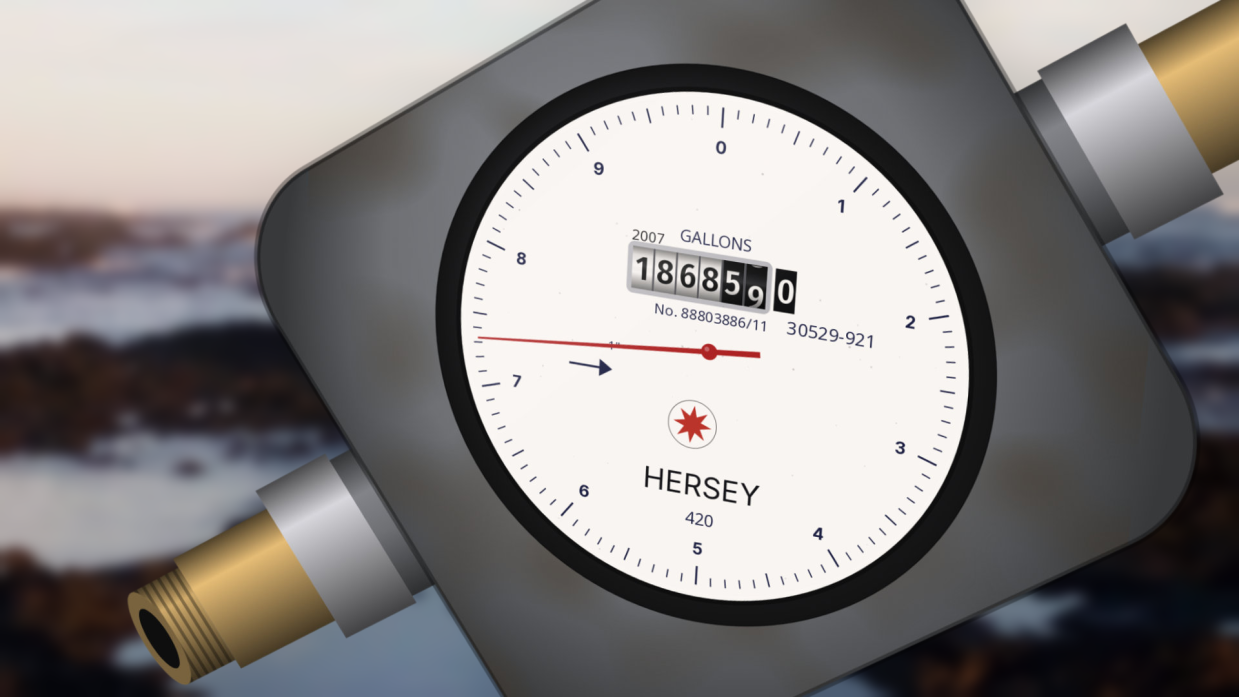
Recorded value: 1868587.3 gal
